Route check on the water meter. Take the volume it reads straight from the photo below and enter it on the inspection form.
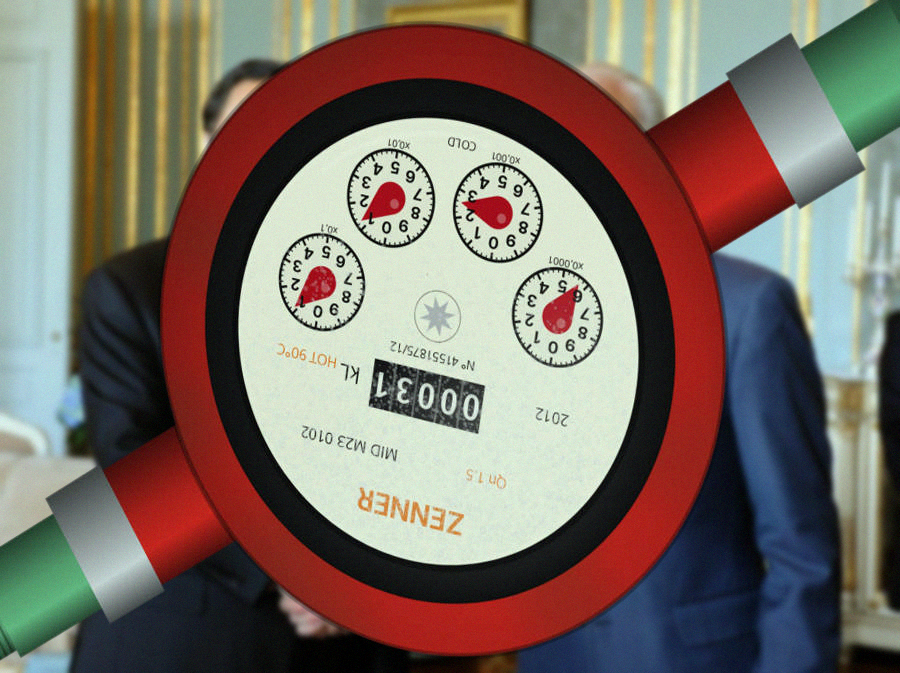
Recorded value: 31.1125 kL
